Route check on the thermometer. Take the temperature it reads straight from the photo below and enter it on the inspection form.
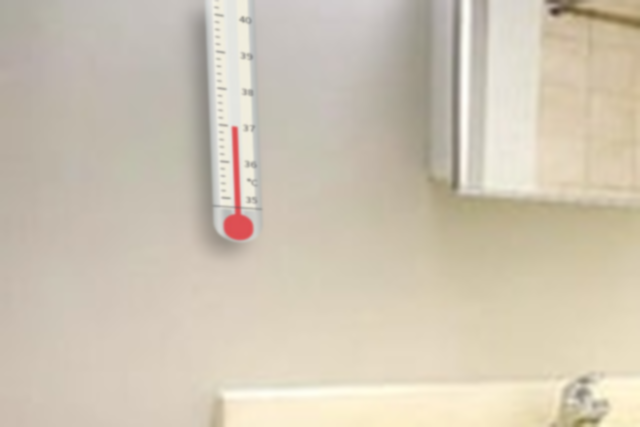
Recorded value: 37 °C
